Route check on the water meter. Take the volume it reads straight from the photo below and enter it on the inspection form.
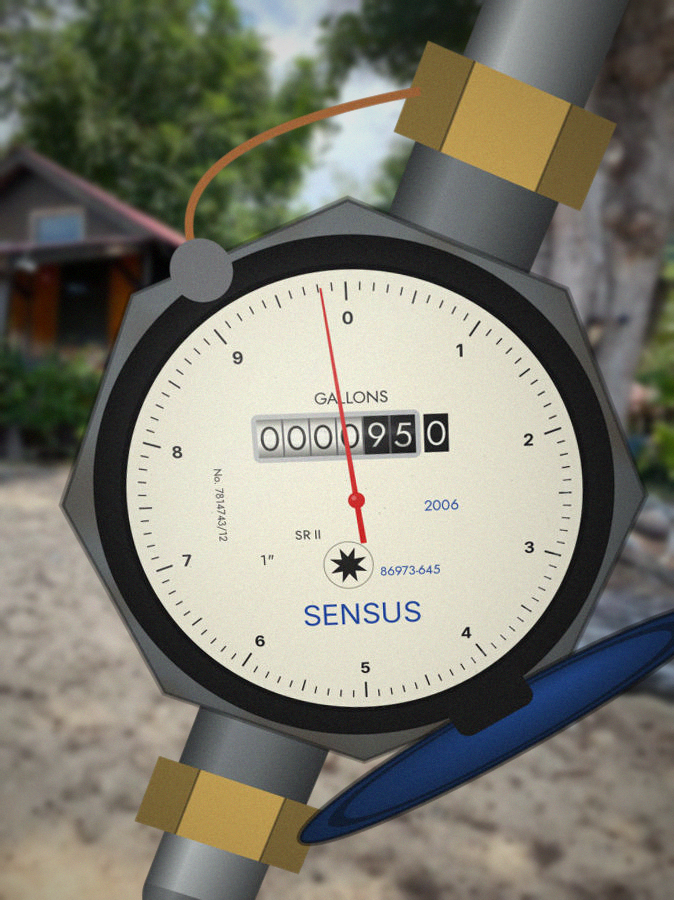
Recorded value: 949.8 gal
